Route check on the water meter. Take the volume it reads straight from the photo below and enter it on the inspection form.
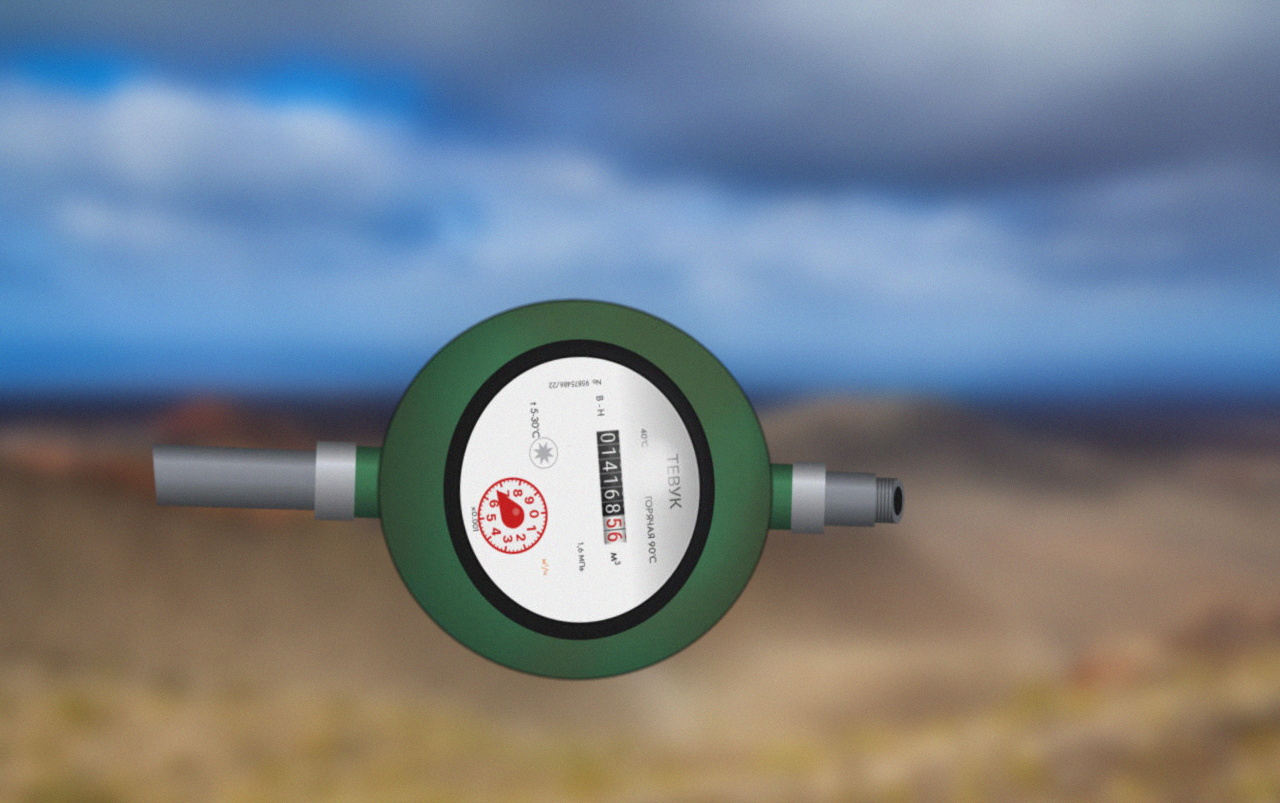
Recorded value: 14168.566 m³
